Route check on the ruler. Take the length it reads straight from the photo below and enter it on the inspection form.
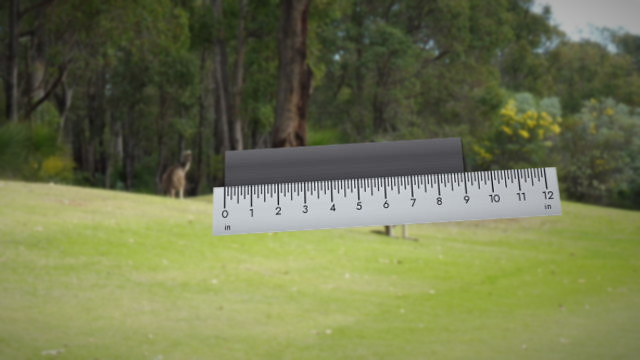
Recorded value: 9 in
